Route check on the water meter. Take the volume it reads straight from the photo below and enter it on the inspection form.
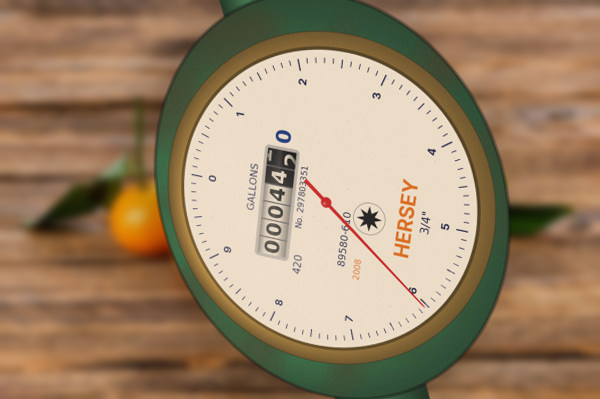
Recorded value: 4416.0 gal
